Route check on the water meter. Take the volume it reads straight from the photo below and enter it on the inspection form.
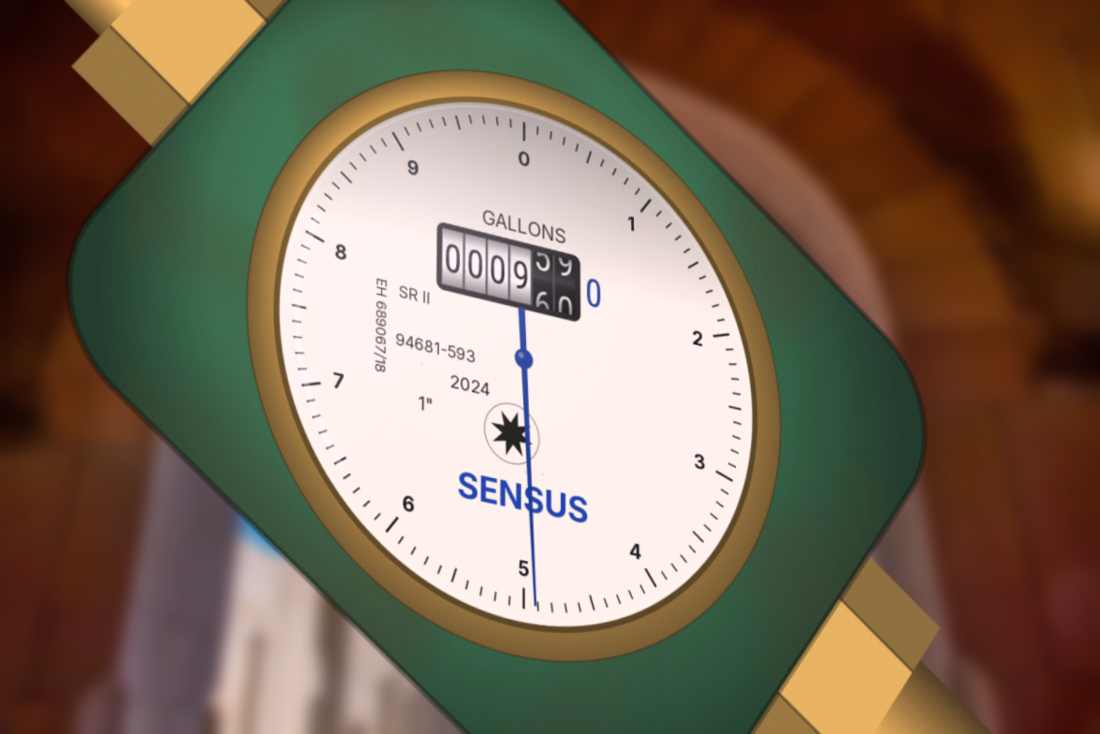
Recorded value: 9594.9 gal
